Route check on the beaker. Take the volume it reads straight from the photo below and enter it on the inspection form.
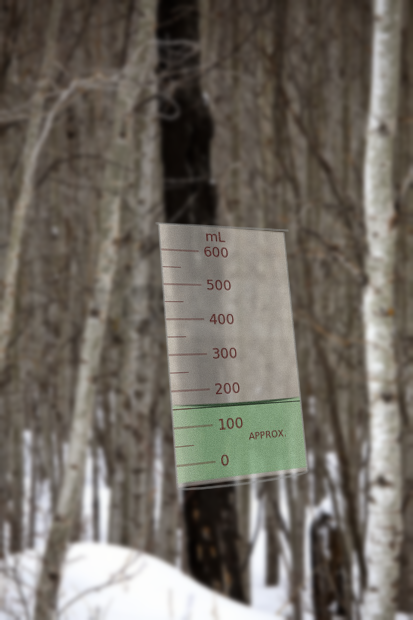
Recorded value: 150 mL
